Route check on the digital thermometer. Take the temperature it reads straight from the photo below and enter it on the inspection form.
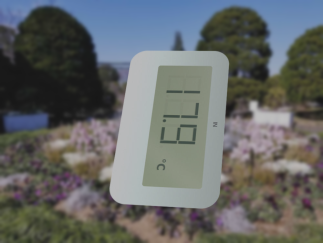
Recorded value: 17.9 °C
